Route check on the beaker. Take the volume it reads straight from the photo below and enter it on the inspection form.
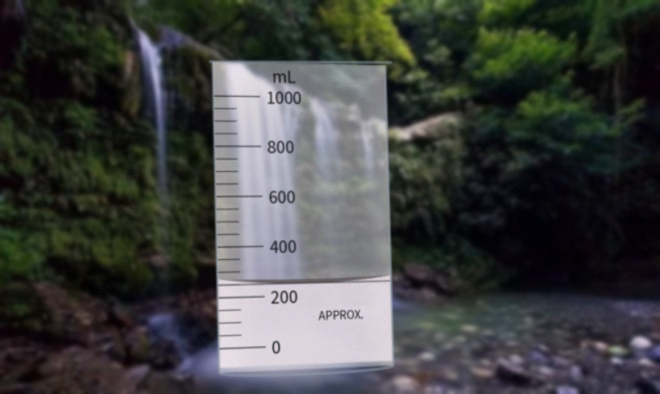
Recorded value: 250 mL
